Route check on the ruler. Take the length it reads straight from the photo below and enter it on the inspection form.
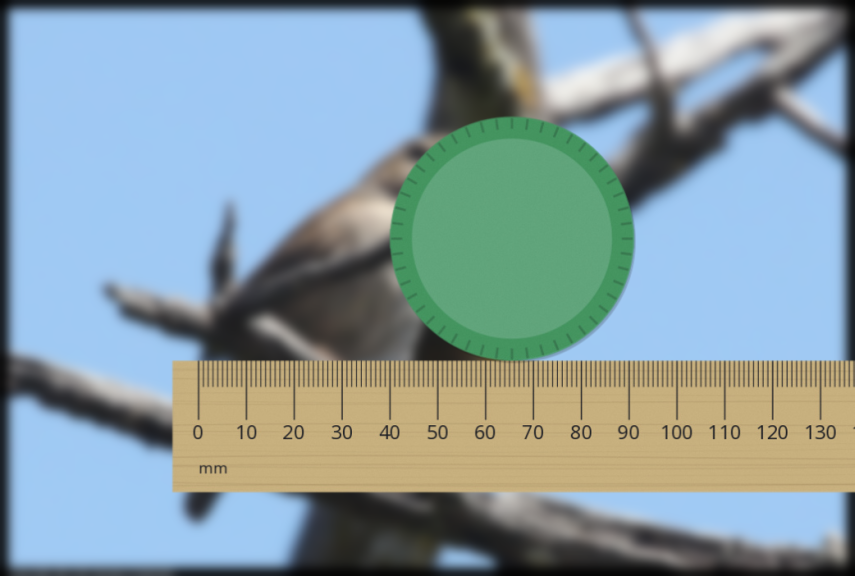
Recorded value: 51 mm
